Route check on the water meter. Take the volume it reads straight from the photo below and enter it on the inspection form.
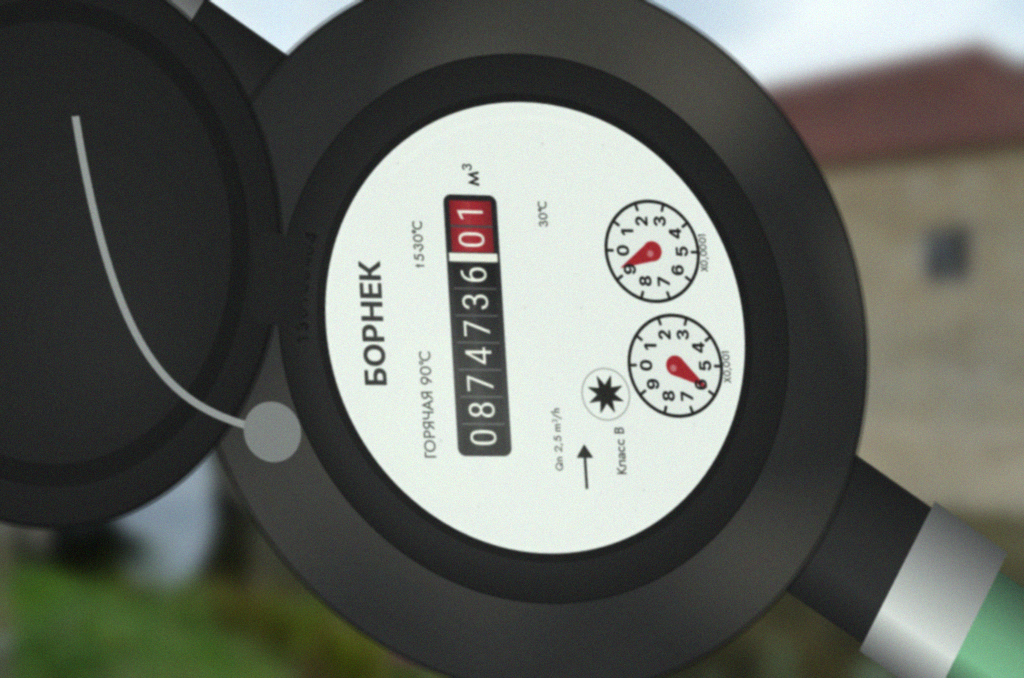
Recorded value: 874736.0159 m³
